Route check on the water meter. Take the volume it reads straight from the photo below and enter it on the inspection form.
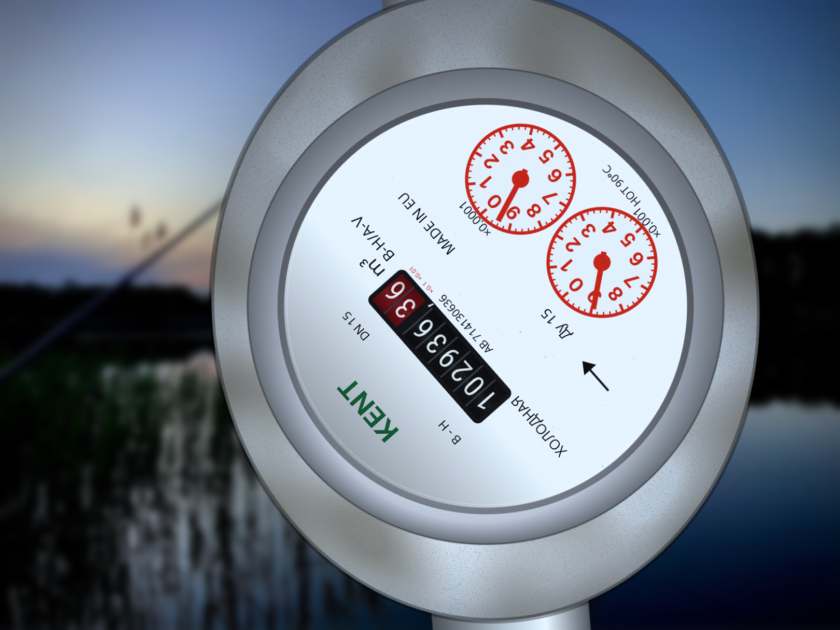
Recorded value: 102936.3589 m³
